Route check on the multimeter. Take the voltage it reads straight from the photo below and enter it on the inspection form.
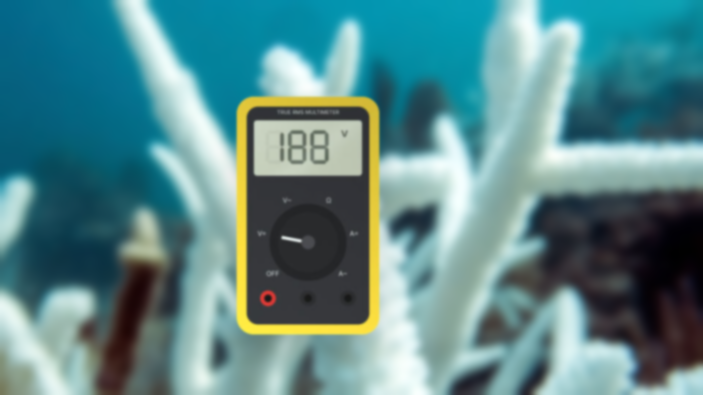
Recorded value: 188 V
